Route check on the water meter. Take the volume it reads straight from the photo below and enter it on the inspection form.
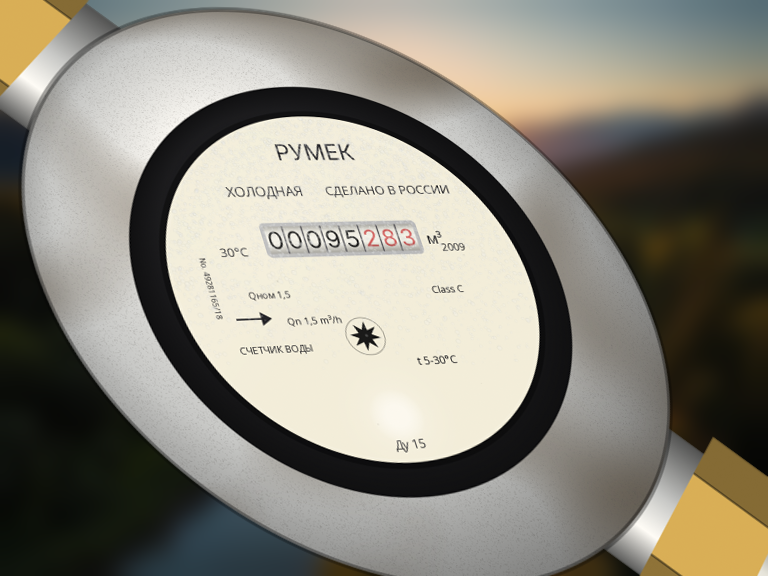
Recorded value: 95.283 m³
